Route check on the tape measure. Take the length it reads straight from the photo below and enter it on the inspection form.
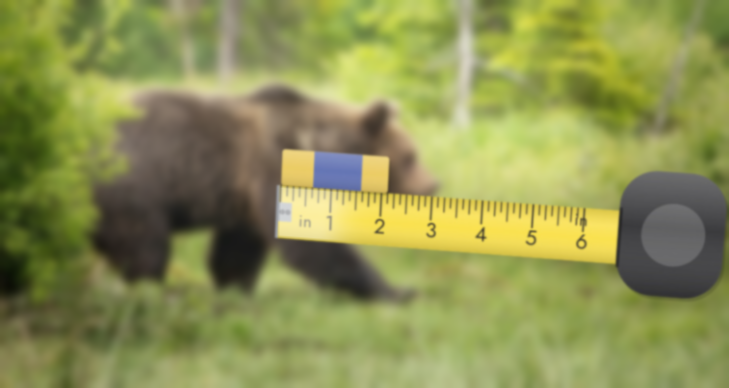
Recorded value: 2.125 in
